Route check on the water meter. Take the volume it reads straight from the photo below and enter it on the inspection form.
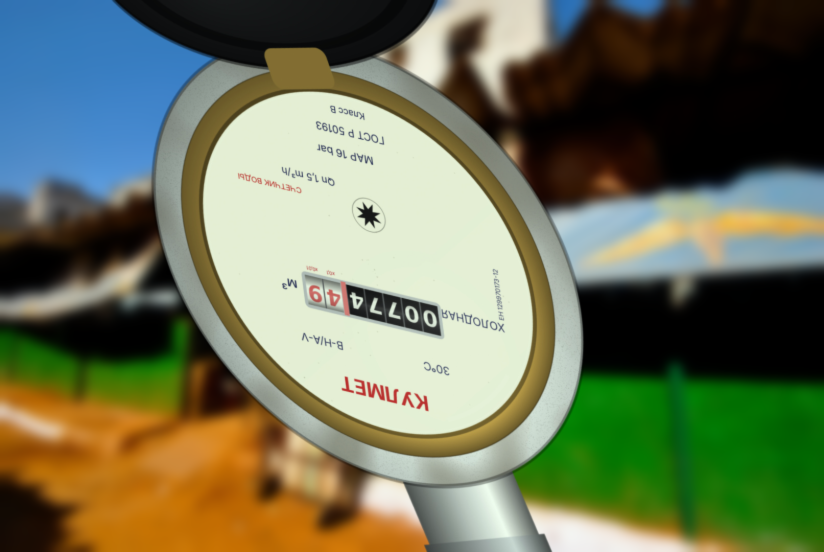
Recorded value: 774.49 m³
